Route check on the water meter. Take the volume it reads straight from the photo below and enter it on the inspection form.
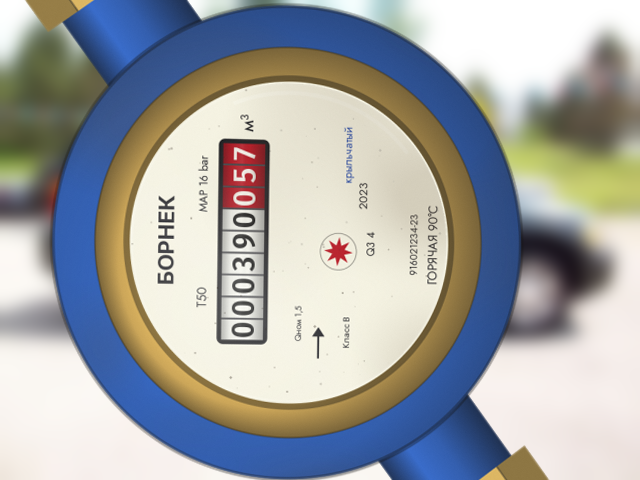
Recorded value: 390.057 m³
